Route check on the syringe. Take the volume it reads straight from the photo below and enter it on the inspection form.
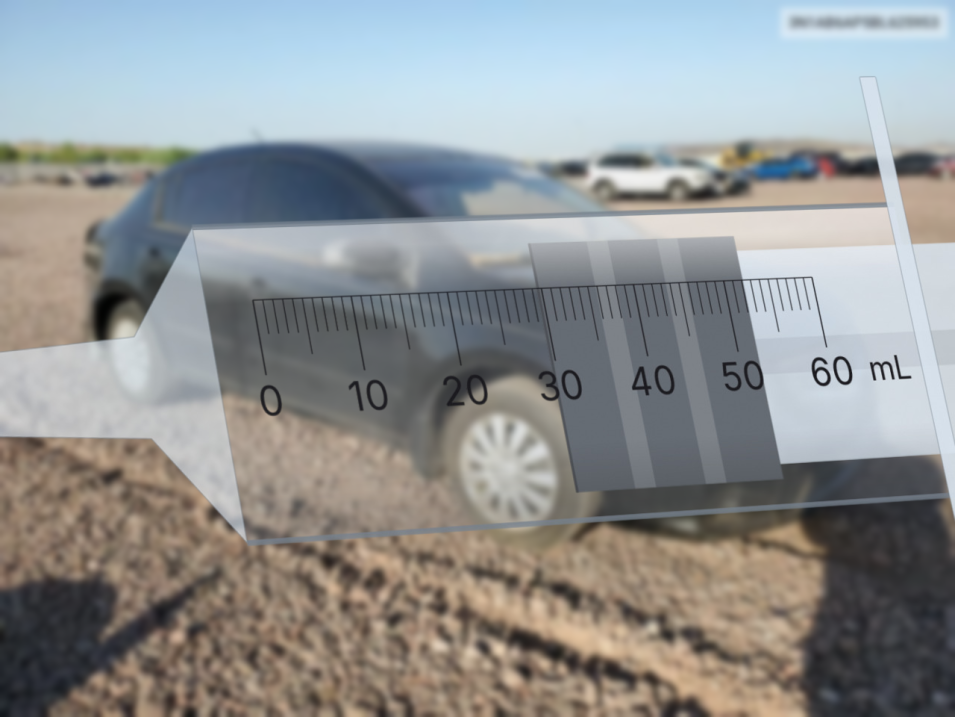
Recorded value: 29.5 mL
